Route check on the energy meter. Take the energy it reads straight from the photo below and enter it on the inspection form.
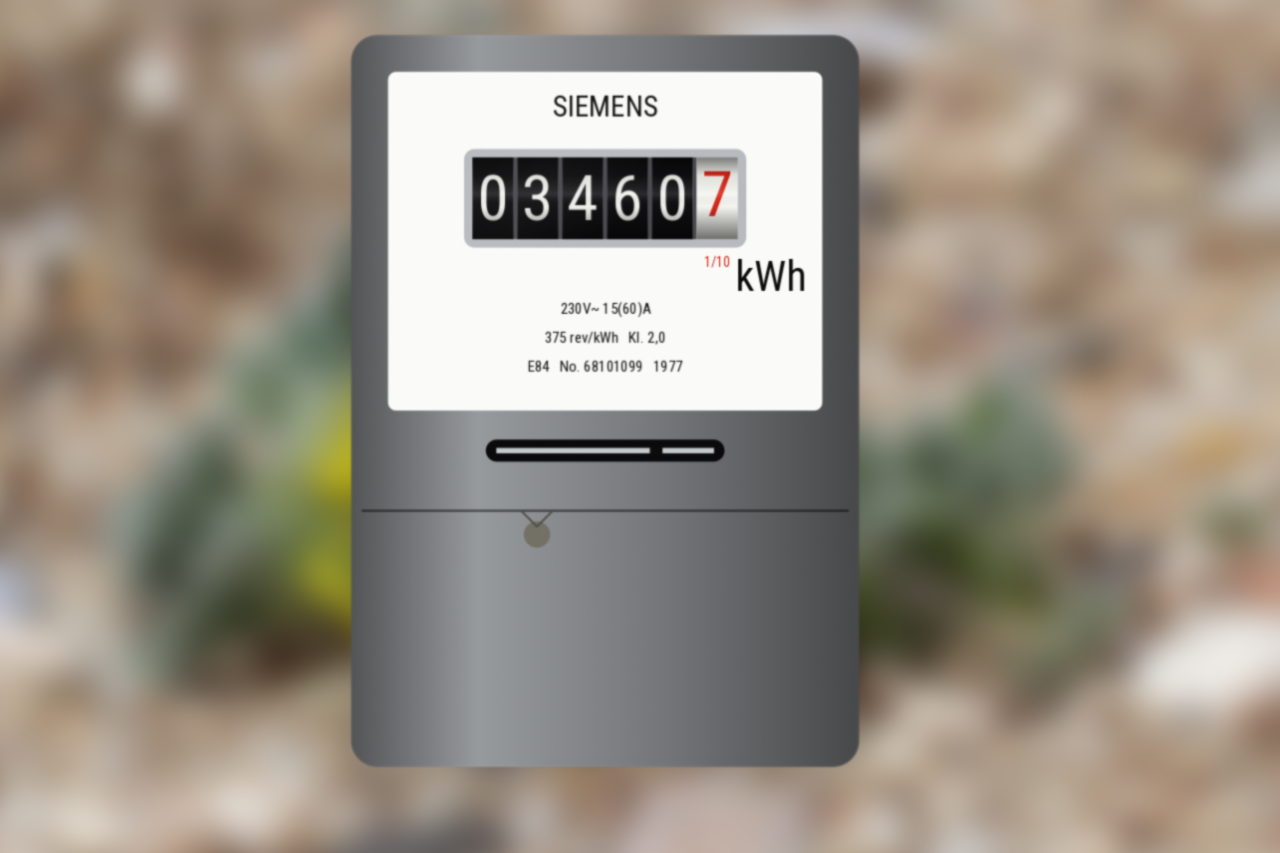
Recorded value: 3460.7 kWh
